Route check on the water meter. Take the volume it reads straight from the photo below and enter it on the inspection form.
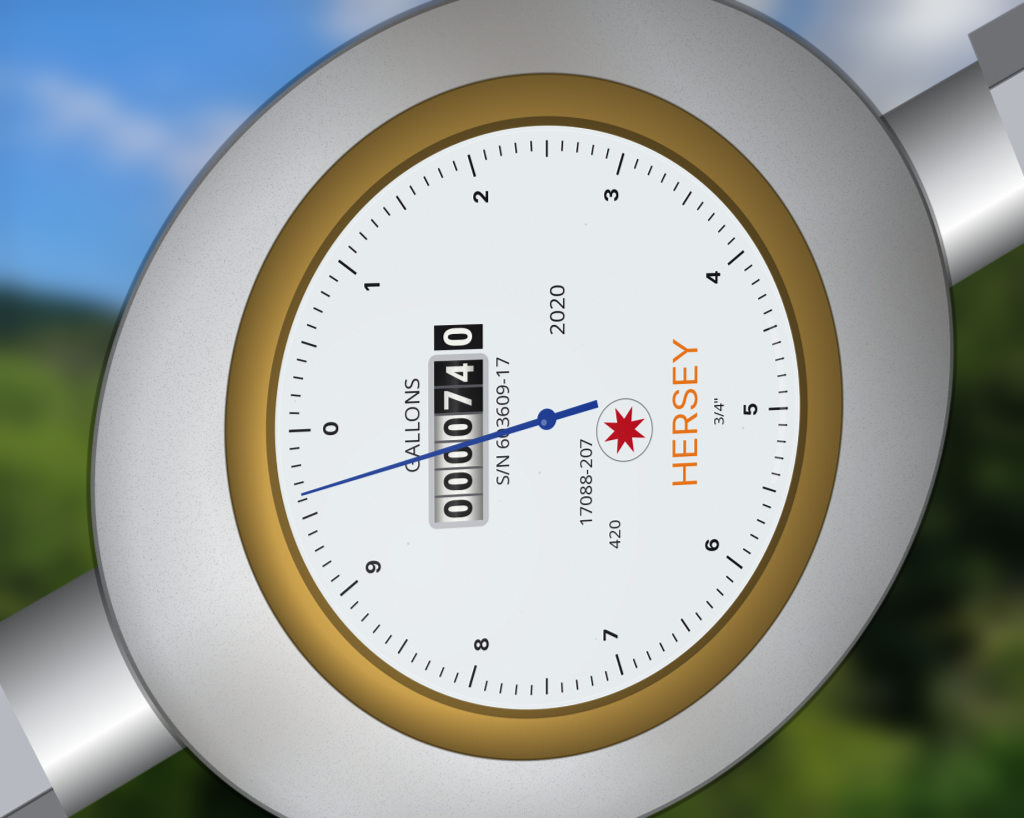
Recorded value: 739.6 gal
